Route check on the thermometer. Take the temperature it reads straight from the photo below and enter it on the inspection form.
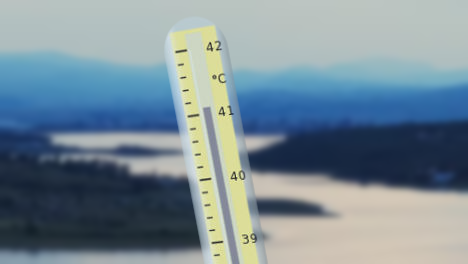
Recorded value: 41.1 °C
